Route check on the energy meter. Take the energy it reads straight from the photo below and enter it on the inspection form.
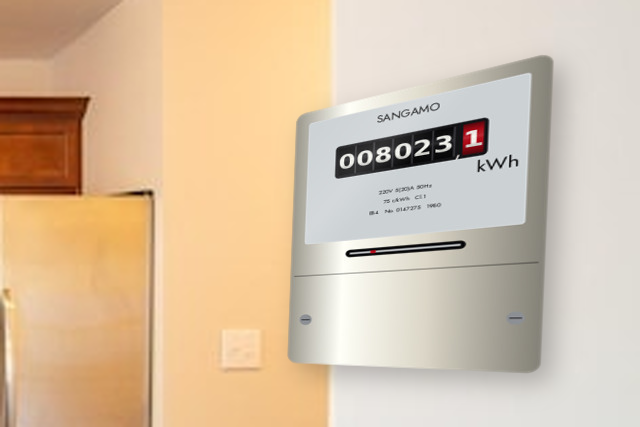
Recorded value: 8023.1 kWh
